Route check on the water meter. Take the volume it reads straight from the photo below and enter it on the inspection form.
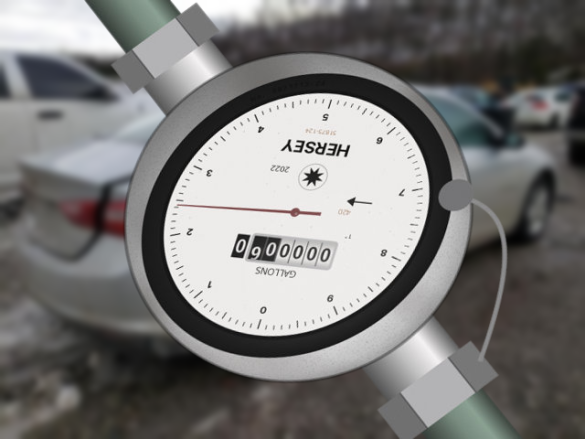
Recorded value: 62.4 gal
